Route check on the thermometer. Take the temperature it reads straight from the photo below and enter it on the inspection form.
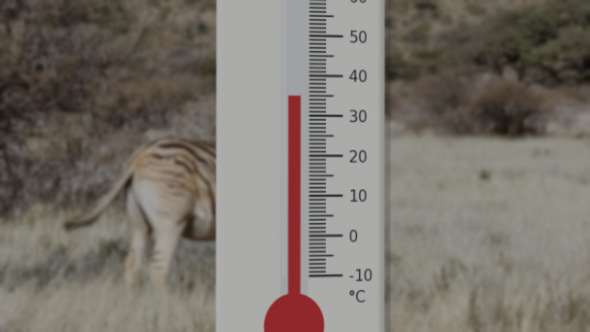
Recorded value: 35 °C
